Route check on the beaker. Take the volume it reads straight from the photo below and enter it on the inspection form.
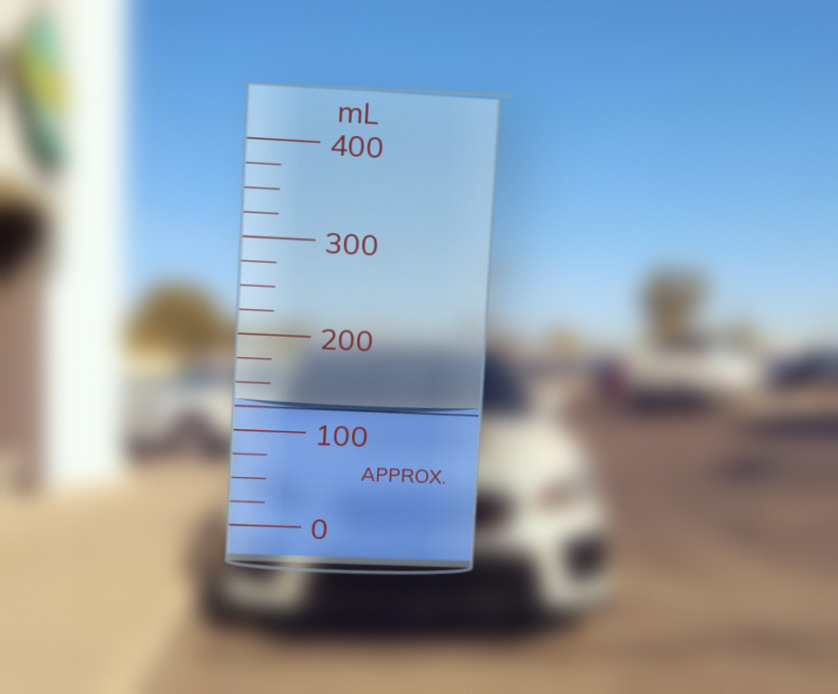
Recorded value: 125 mL
